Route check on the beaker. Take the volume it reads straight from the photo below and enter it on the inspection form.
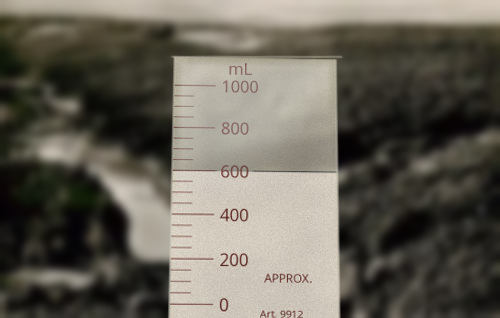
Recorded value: 600 mL
